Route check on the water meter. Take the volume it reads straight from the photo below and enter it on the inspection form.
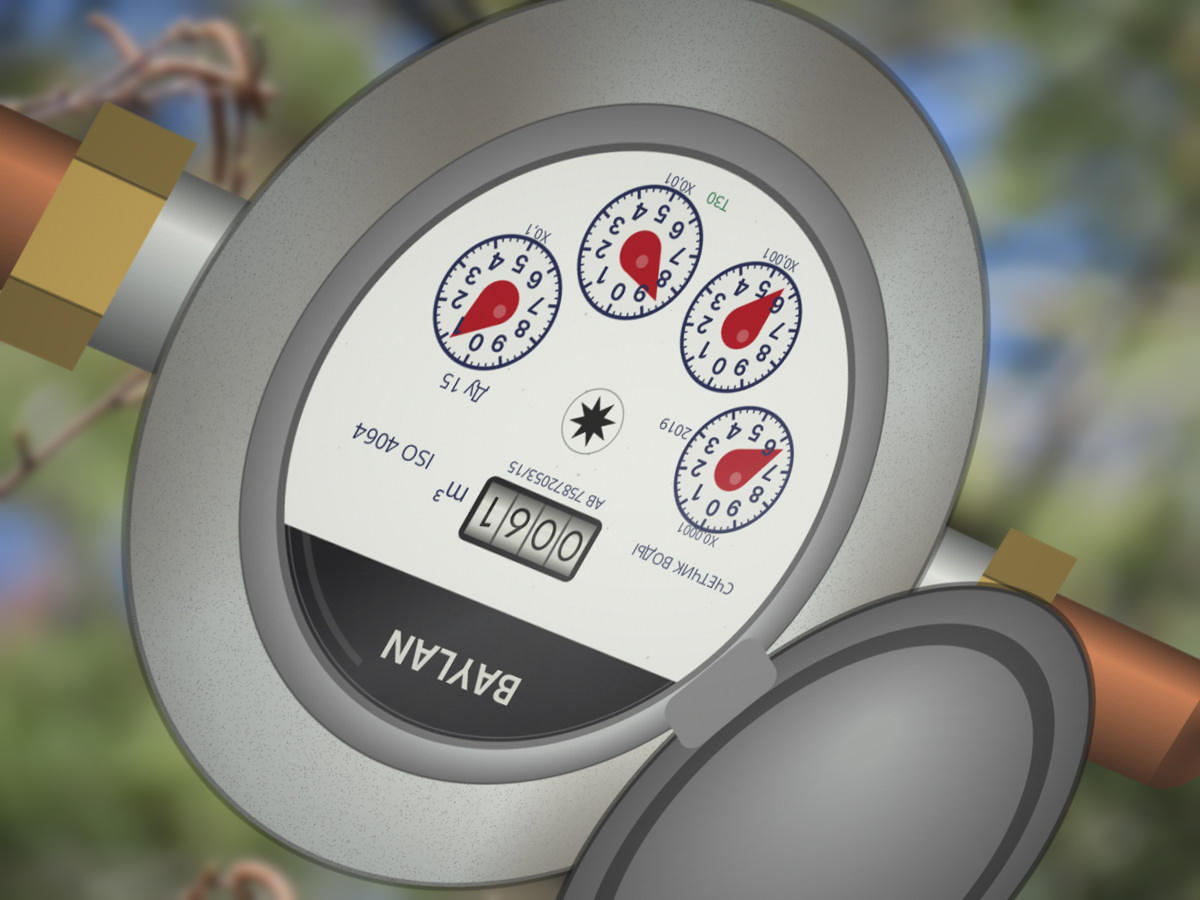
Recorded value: 61.0856 m³
